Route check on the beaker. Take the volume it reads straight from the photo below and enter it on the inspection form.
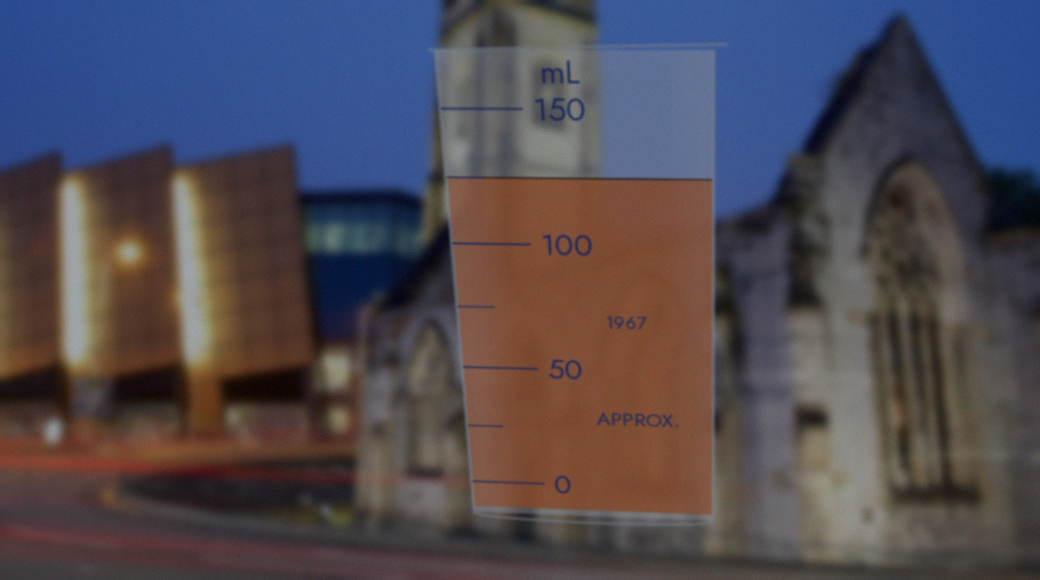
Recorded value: 125 mL
